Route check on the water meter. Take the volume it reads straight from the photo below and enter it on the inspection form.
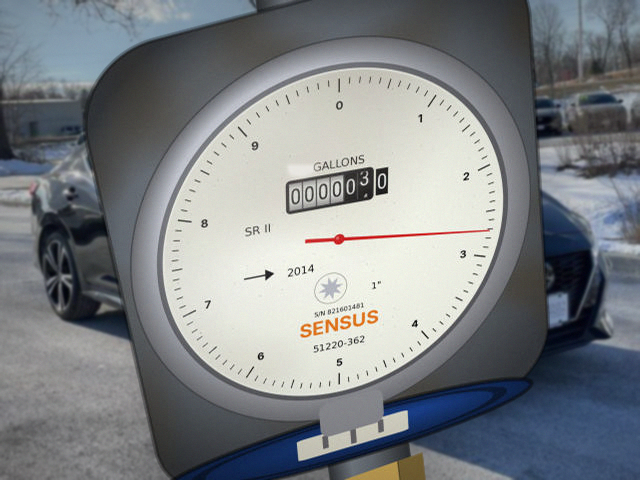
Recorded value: 32.7 gal
